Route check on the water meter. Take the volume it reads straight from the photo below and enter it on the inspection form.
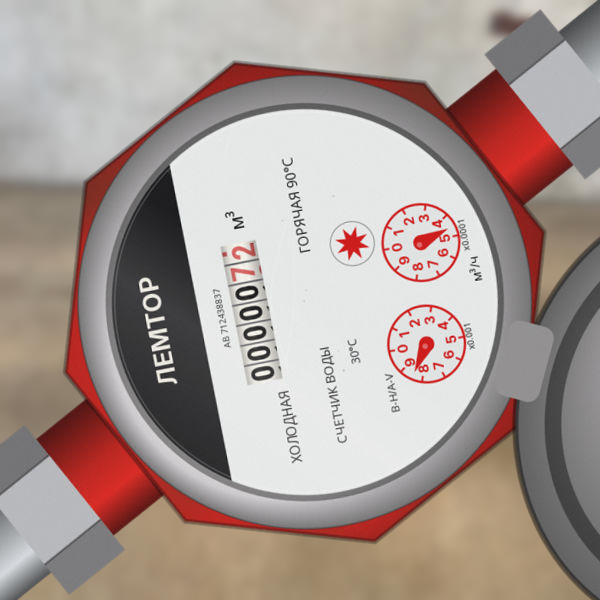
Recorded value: 0.7184 m³
